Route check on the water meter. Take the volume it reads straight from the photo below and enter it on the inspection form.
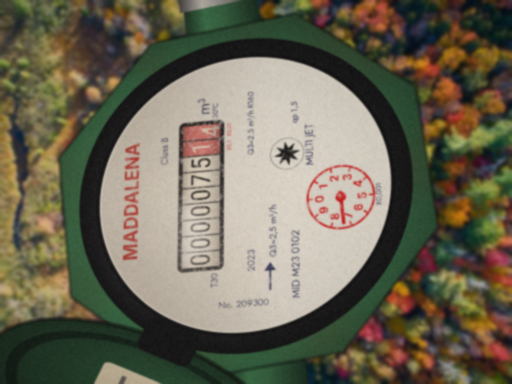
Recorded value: 75.137 m³
